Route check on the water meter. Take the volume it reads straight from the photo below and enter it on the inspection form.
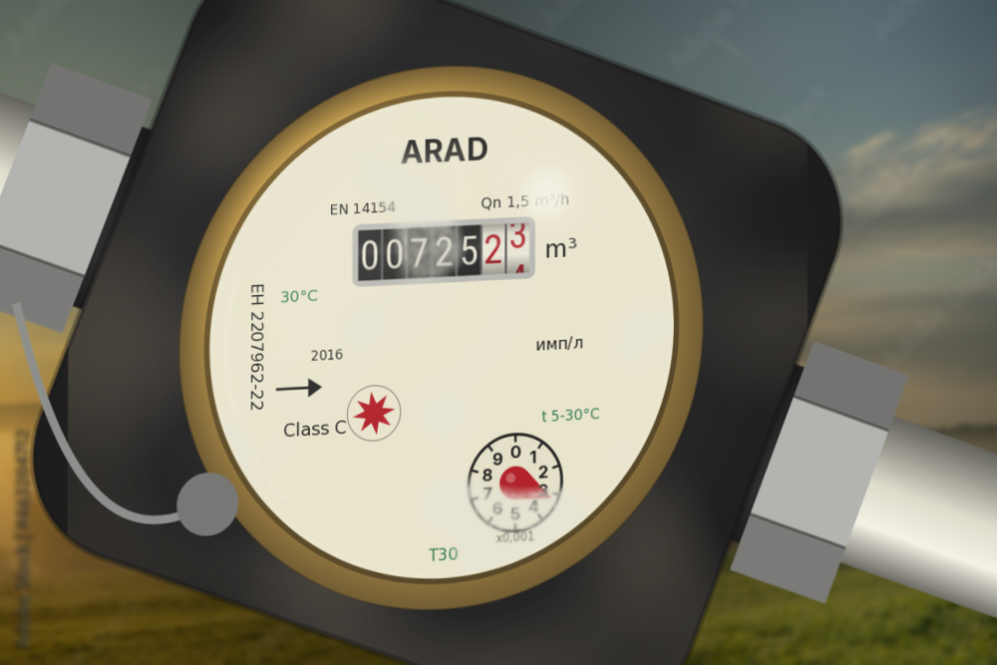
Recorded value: 725.233 m³
